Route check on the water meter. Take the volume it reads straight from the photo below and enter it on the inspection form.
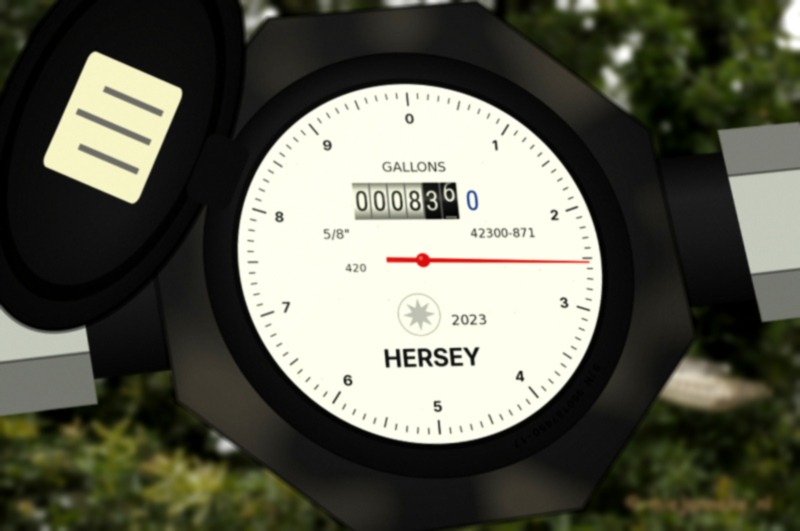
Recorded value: 8362.5 gal
